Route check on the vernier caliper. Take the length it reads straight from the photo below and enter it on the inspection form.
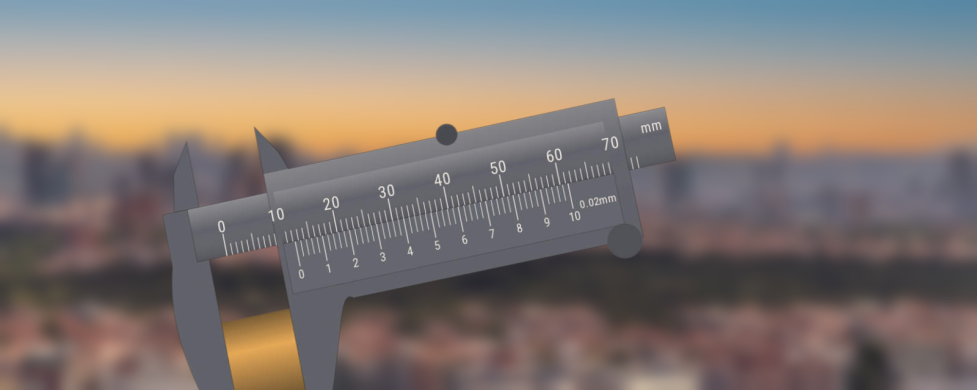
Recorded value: 12.4 mm
